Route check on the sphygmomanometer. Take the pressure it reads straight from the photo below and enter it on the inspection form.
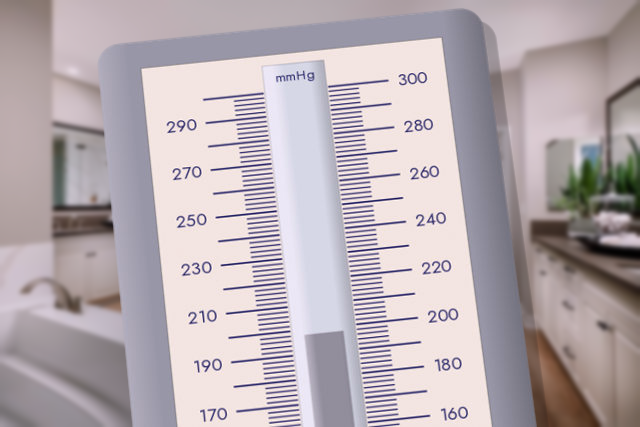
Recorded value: 198 mmHg
